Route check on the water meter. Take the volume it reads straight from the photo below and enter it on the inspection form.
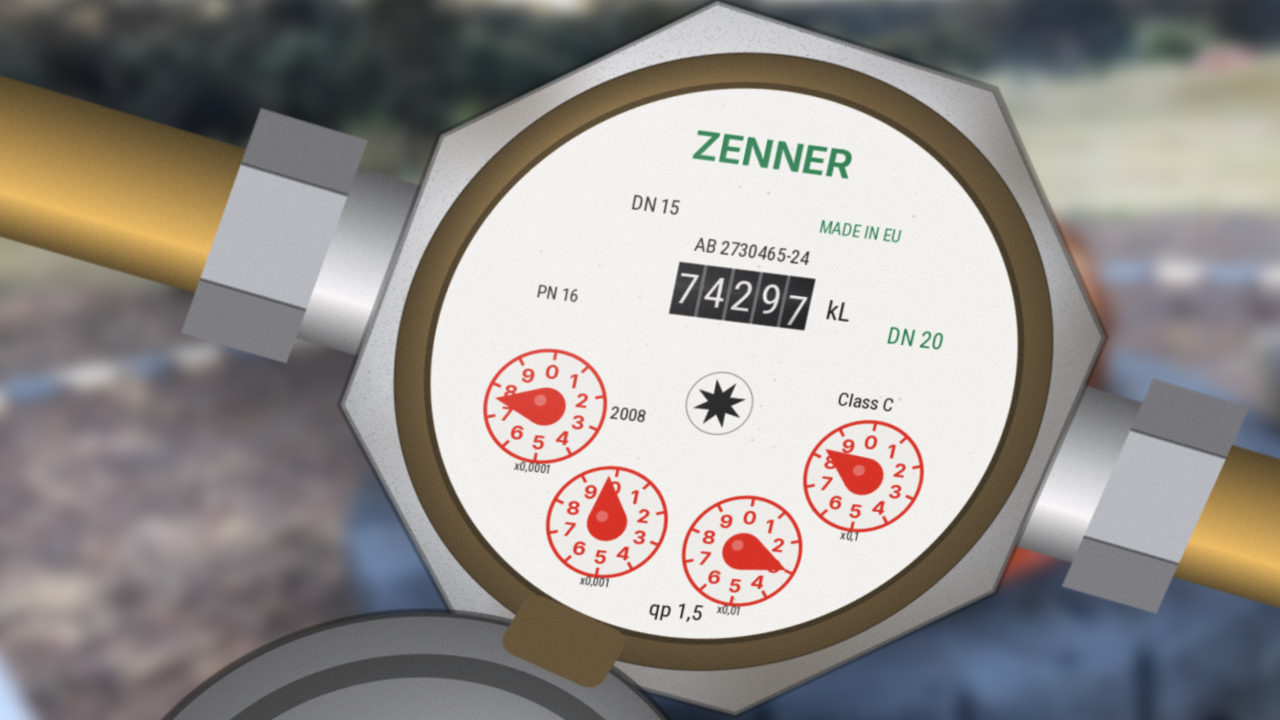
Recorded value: 74296.8297 kL
